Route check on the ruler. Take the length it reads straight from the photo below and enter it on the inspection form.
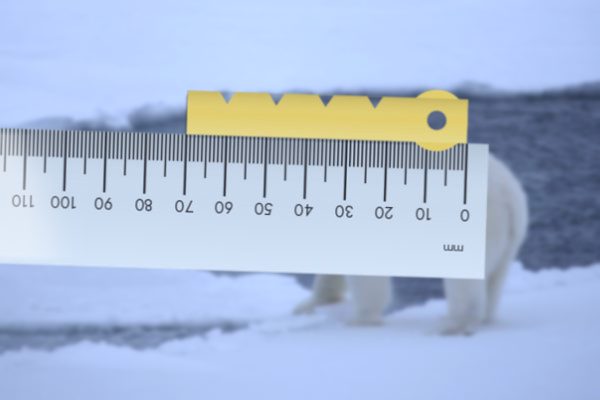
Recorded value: 70 mm
